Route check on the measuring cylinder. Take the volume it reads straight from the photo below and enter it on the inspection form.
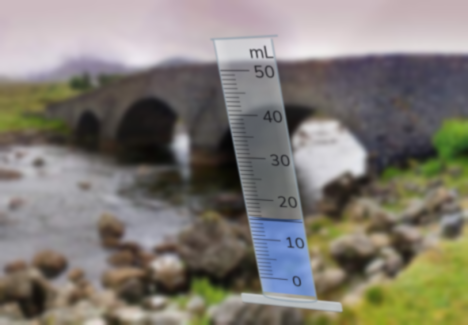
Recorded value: 15 mL
